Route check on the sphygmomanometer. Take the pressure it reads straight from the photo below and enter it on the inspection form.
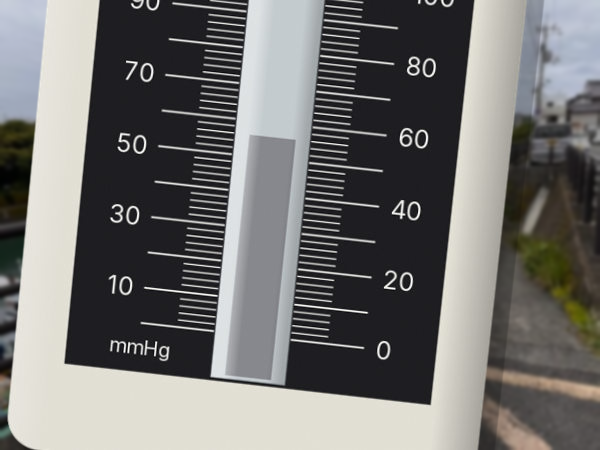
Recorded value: 56 mmHg
